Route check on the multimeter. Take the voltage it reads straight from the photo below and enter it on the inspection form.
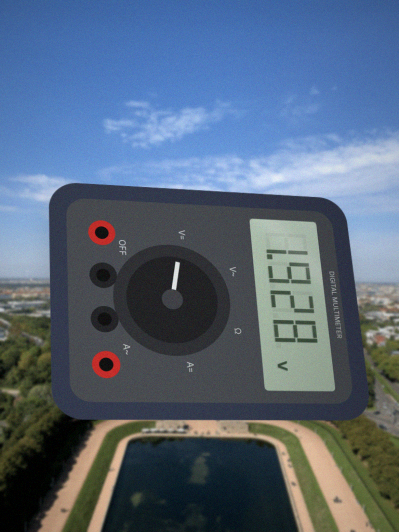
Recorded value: 1.928 V
